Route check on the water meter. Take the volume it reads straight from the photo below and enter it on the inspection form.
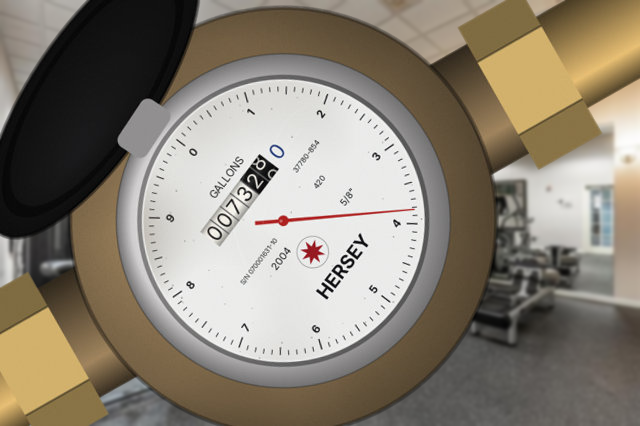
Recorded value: 73283.8 gal
